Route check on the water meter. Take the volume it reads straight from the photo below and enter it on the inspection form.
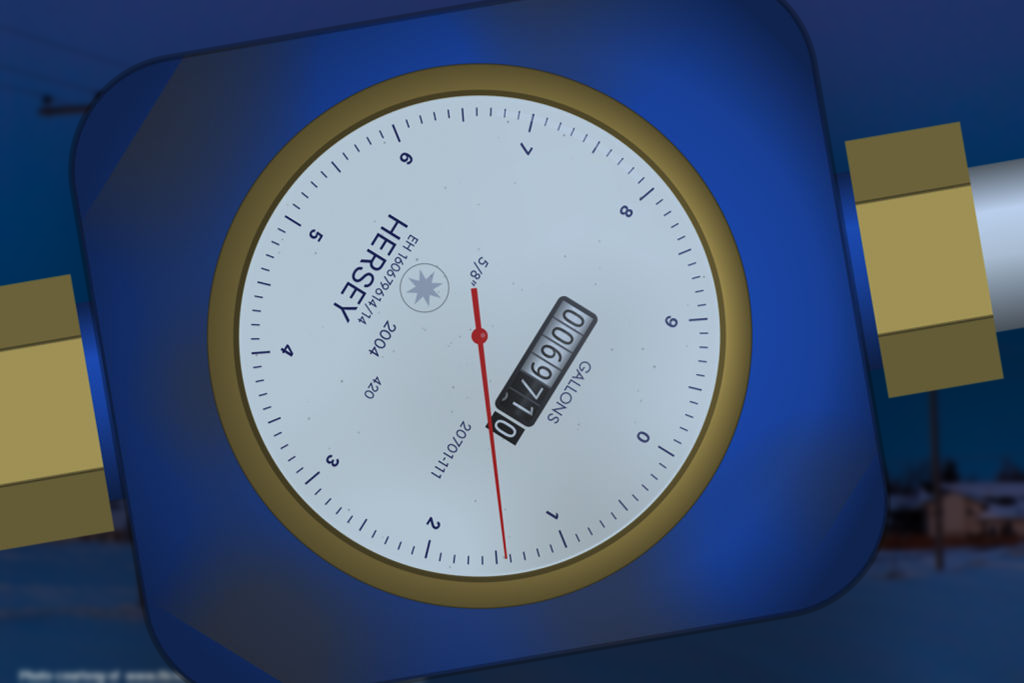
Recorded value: 69711.4 gal
